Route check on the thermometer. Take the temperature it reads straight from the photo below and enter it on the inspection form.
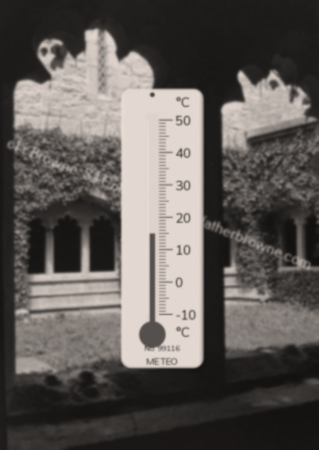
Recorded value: 15 °C
